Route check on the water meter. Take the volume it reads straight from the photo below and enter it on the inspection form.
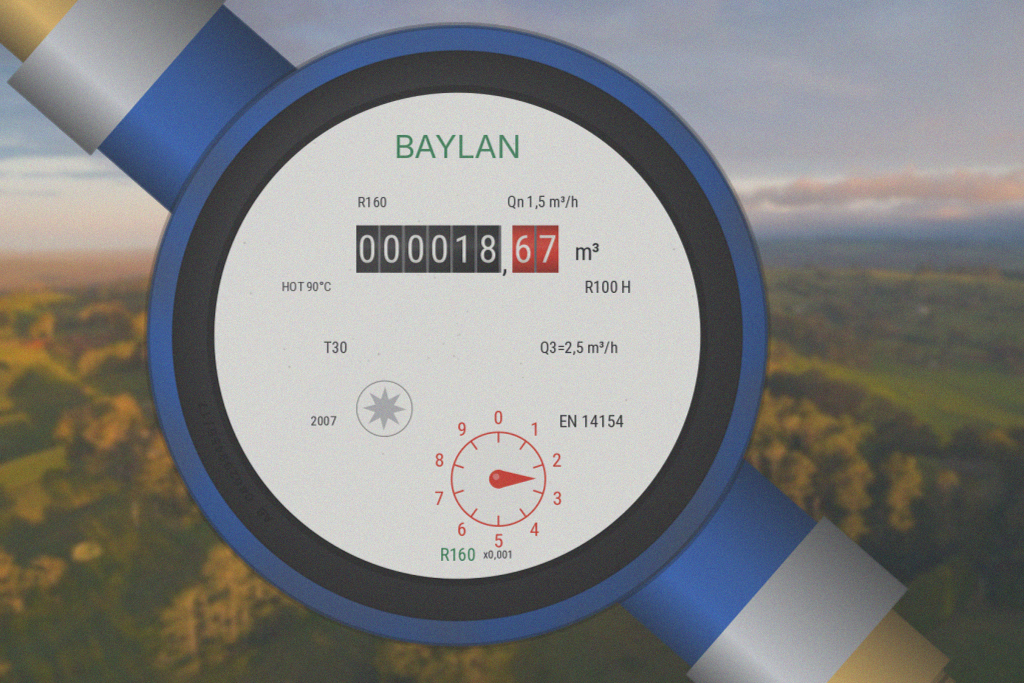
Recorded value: 18.672 m³
